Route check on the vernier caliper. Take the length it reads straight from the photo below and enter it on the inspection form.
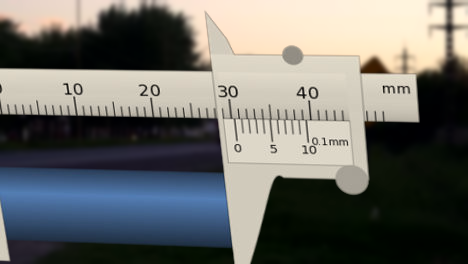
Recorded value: 30.4 mm
